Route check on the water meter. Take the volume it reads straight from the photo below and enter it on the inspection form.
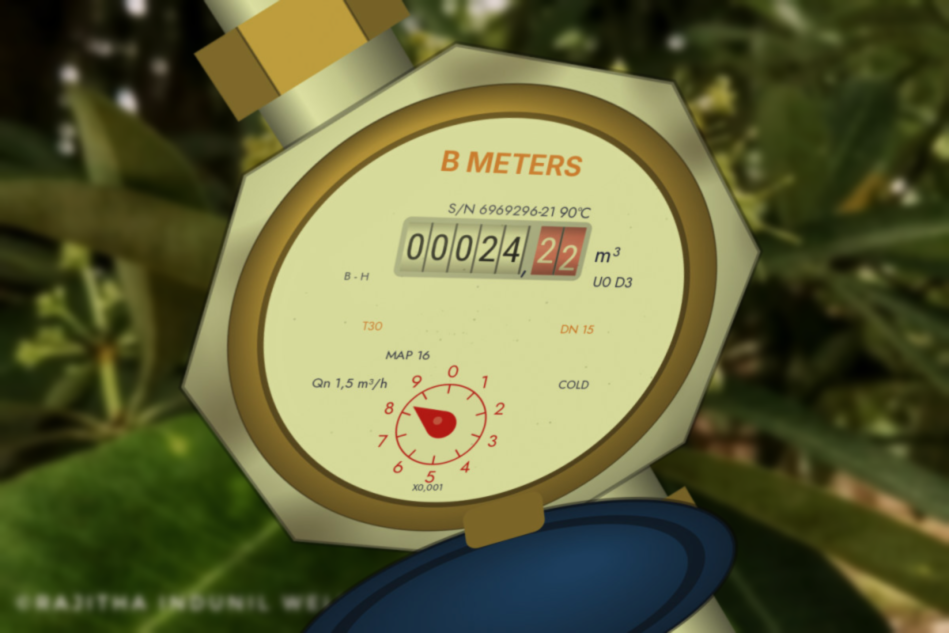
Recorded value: 24.218 m³
